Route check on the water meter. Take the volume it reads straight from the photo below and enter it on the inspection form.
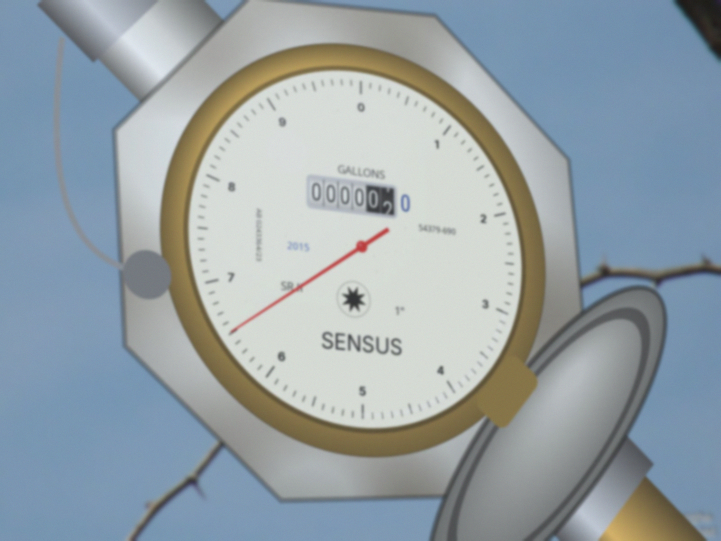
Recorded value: 16.5 gal
